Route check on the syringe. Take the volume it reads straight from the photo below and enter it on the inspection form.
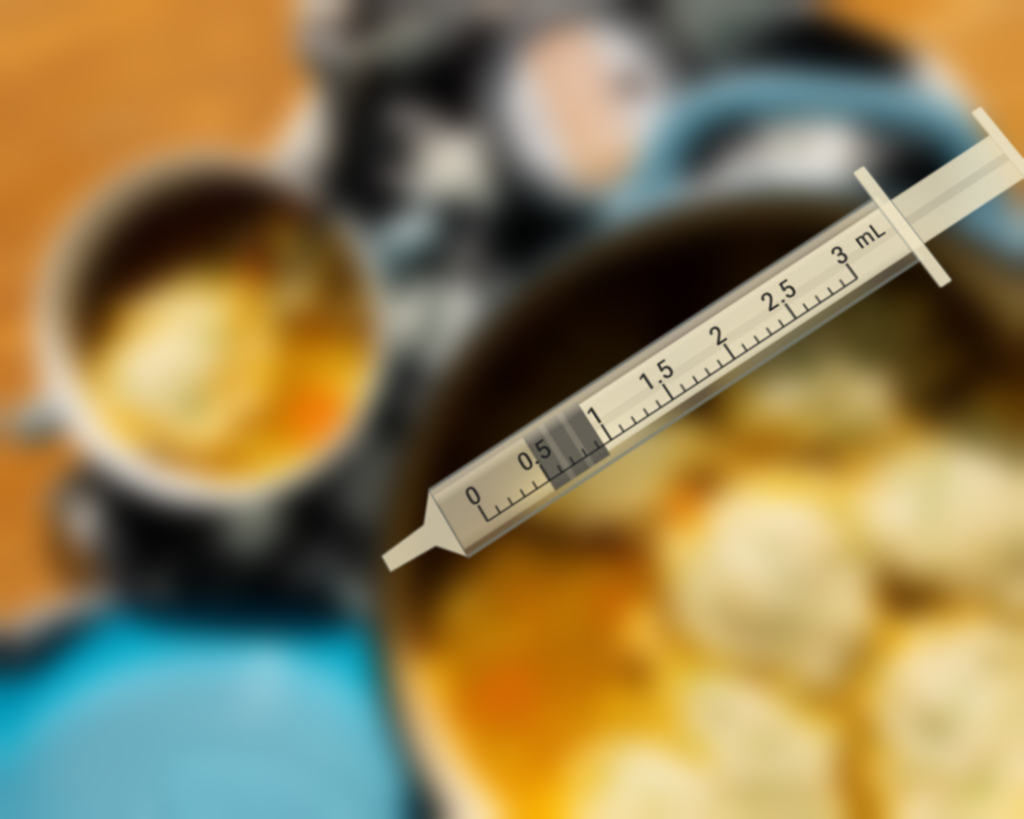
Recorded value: 0.5 mL
